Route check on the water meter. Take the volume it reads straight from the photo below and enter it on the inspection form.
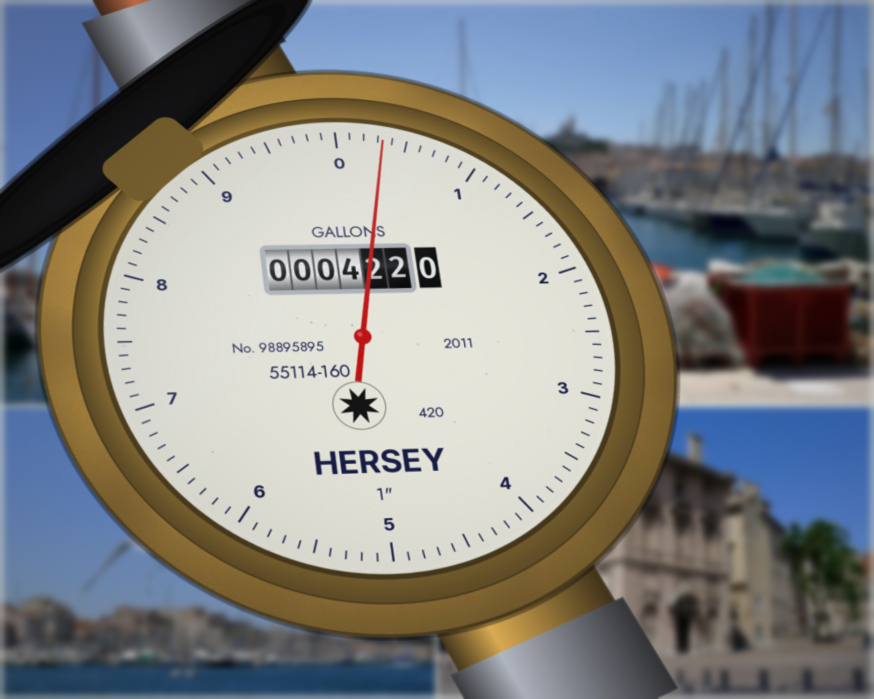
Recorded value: 4220.3 gal
